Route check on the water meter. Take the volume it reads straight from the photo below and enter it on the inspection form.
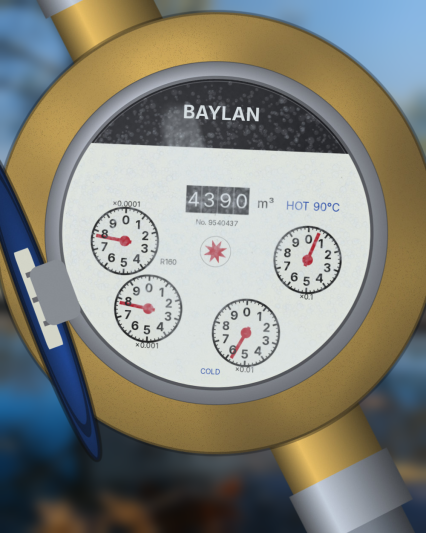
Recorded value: 4390.0577 m³
